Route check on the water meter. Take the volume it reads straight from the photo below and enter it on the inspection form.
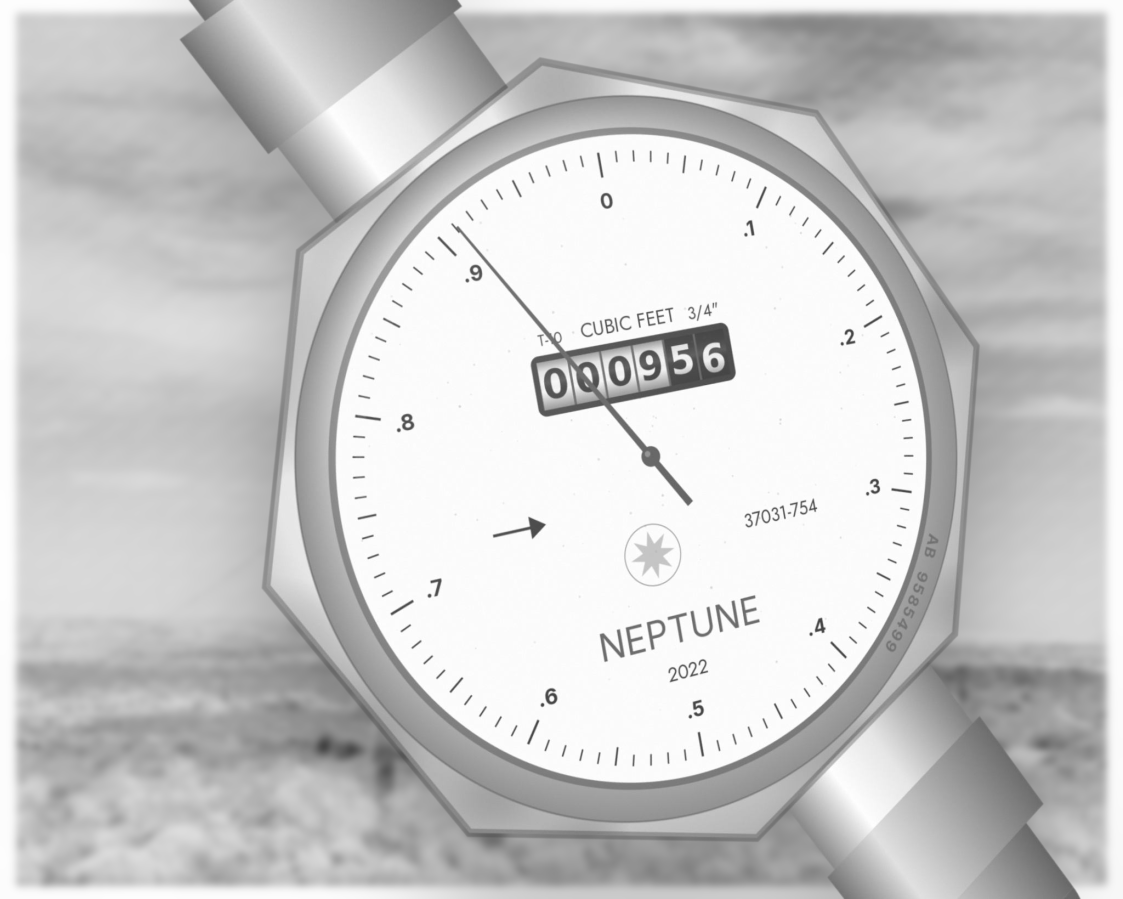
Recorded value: 955.91 ft³
